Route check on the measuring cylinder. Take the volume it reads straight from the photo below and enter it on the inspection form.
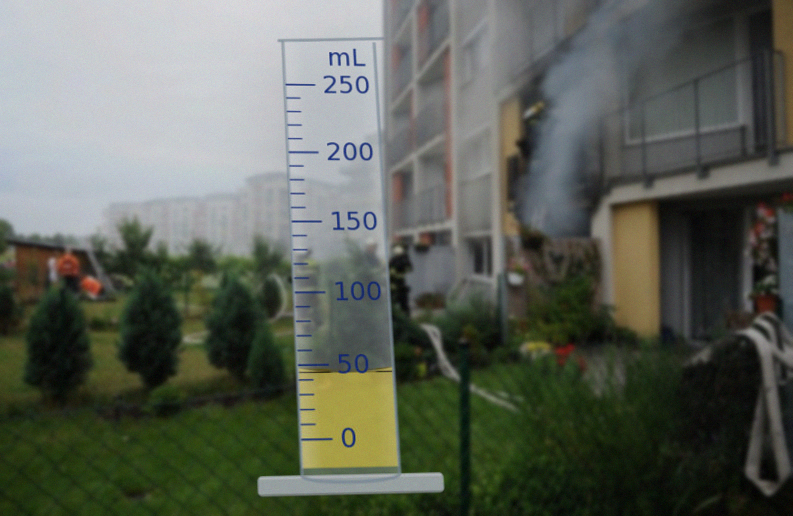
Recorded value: 45 mL
